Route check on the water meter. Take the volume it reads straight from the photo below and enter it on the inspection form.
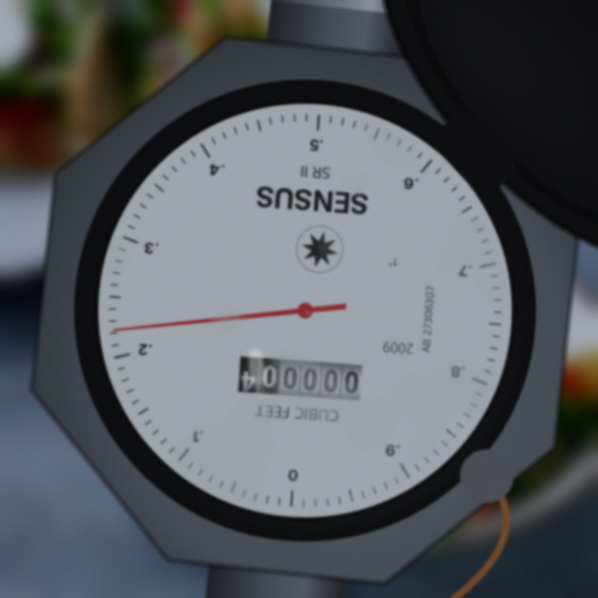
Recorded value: 4.22 ft³
